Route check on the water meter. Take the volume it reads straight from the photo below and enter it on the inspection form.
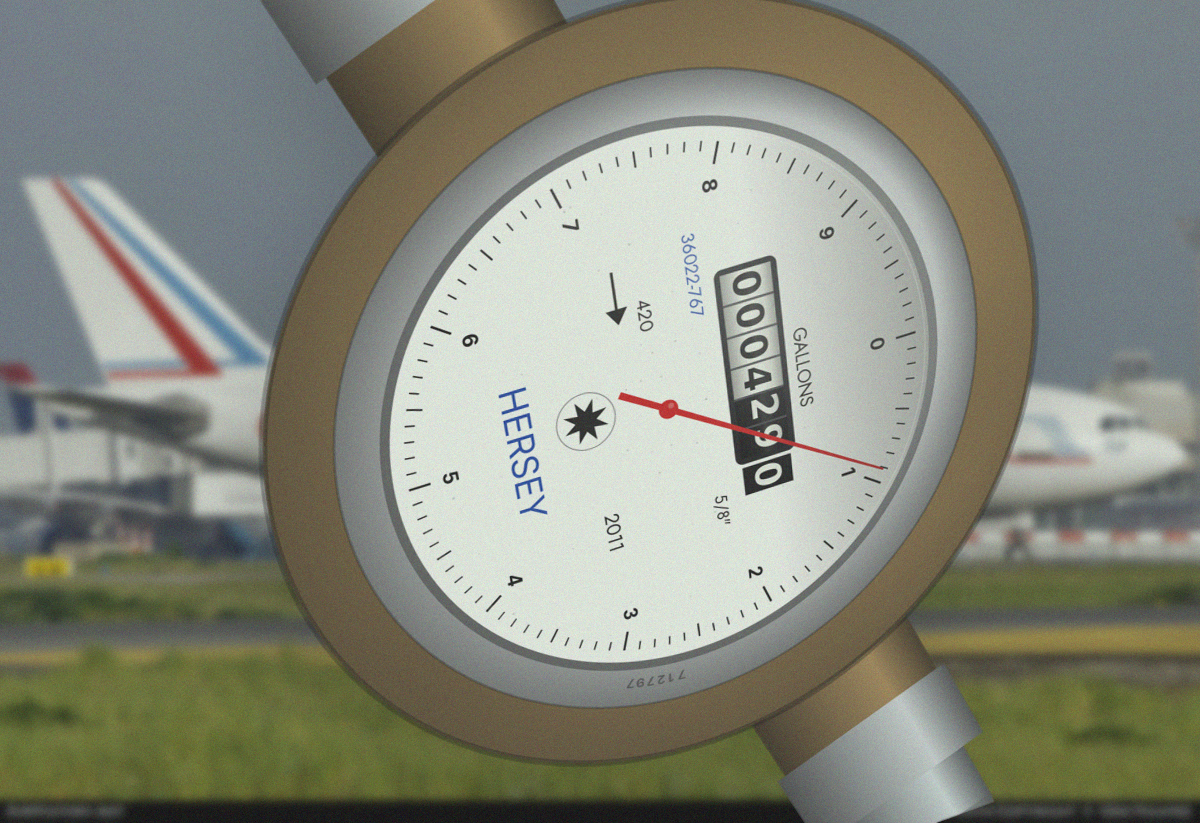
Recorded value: 4290.9 gal
